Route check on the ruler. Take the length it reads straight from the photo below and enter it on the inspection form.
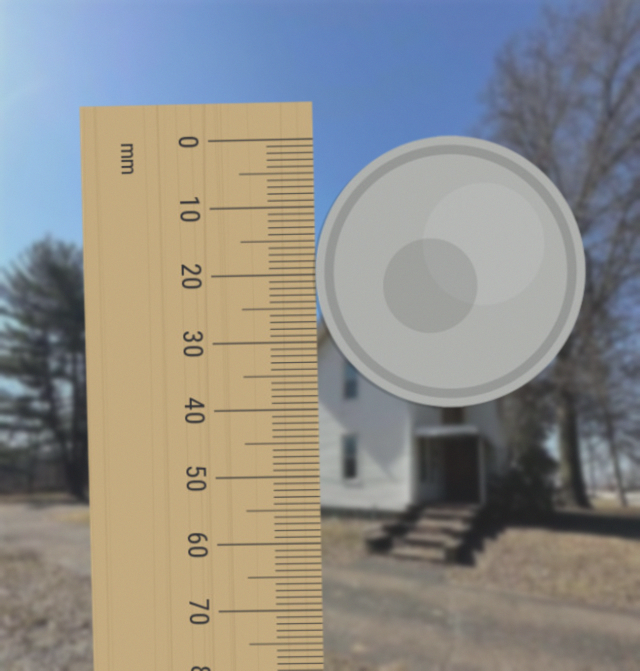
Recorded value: 40 mm
